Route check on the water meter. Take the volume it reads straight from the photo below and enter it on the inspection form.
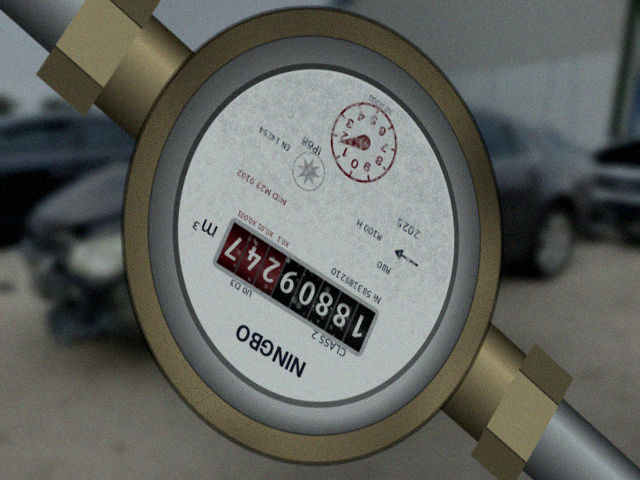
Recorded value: 18809.2471 m³
